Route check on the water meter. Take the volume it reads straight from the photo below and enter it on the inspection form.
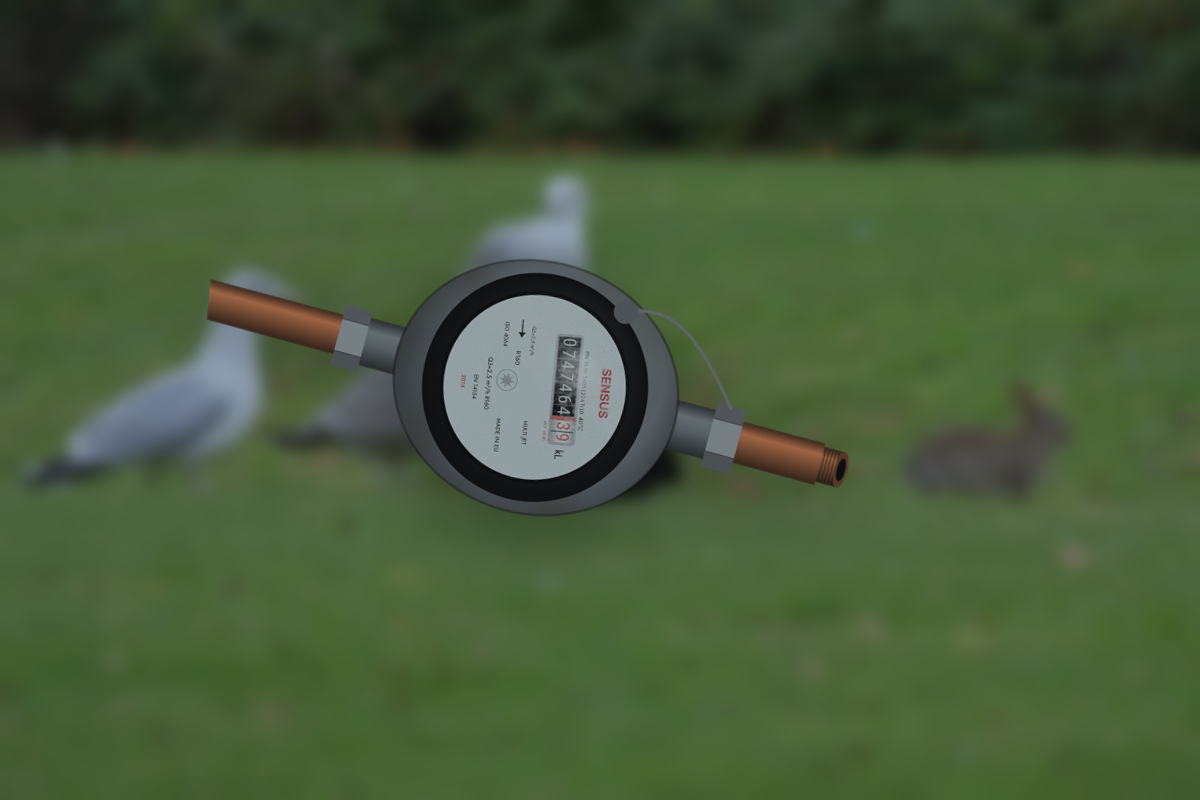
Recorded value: 747464.39 kL
